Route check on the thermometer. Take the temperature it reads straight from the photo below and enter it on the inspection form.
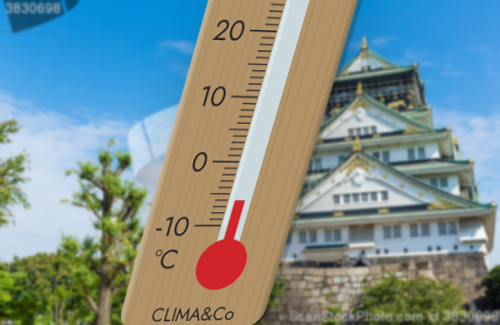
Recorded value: -6 °C
